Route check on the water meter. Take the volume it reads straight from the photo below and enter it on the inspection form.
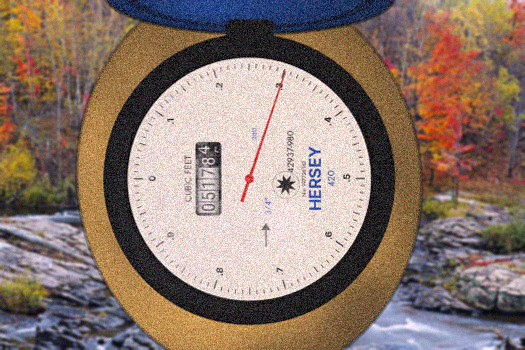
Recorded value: 51784.30 ft³
